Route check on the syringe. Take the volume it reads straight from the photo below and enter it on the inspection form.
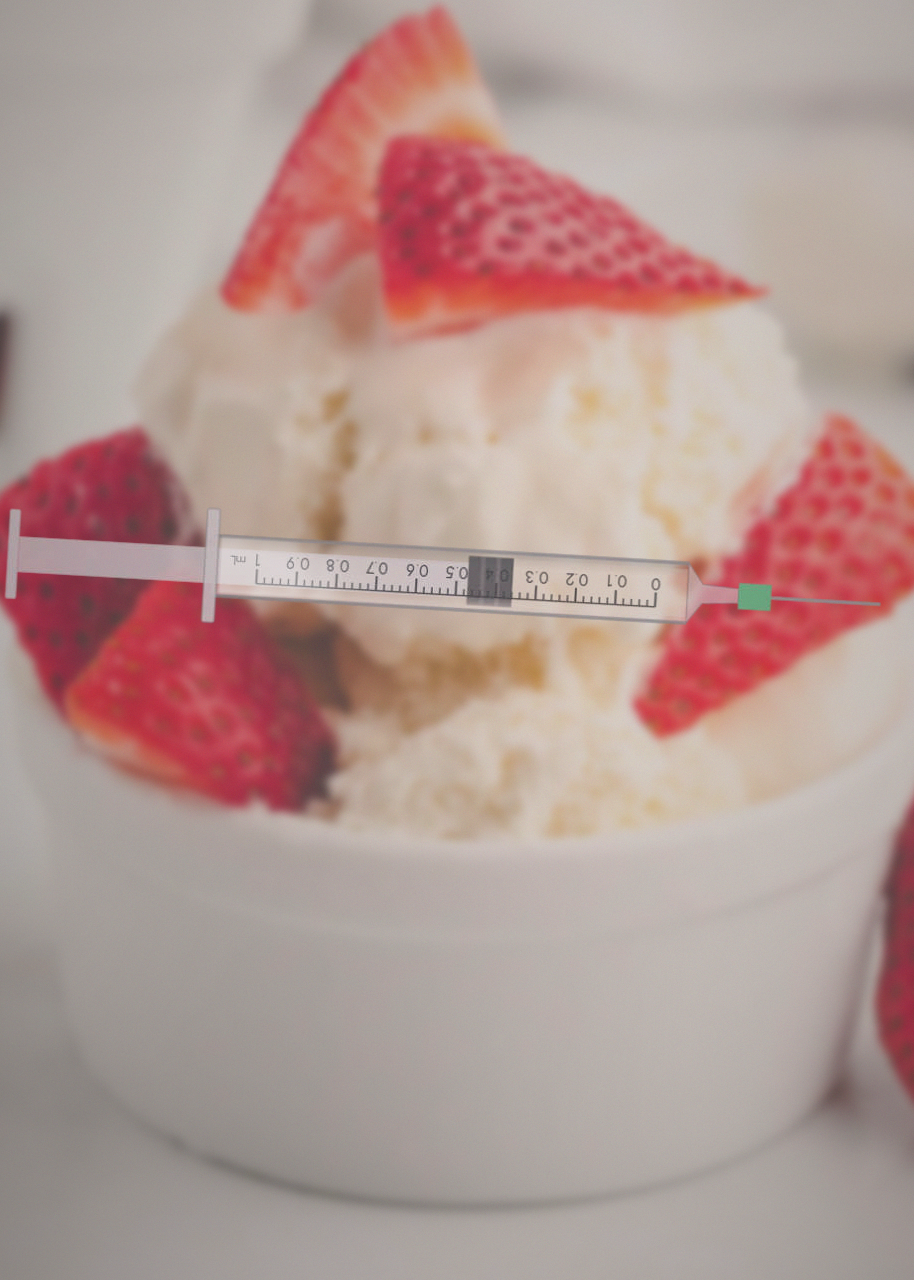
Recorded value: 0.36 mL
